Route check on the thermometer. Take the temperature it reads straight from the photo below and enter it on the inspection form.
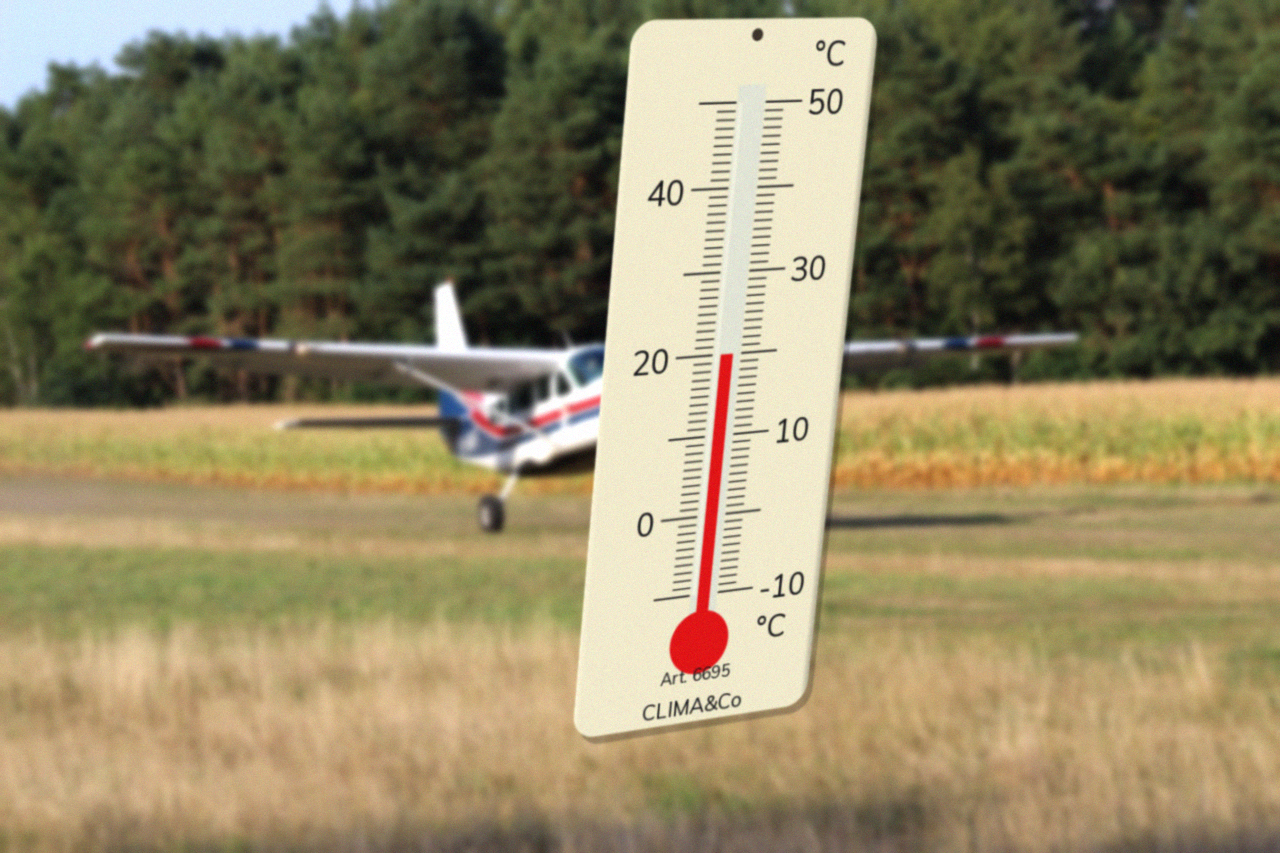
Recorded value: 20 °C
